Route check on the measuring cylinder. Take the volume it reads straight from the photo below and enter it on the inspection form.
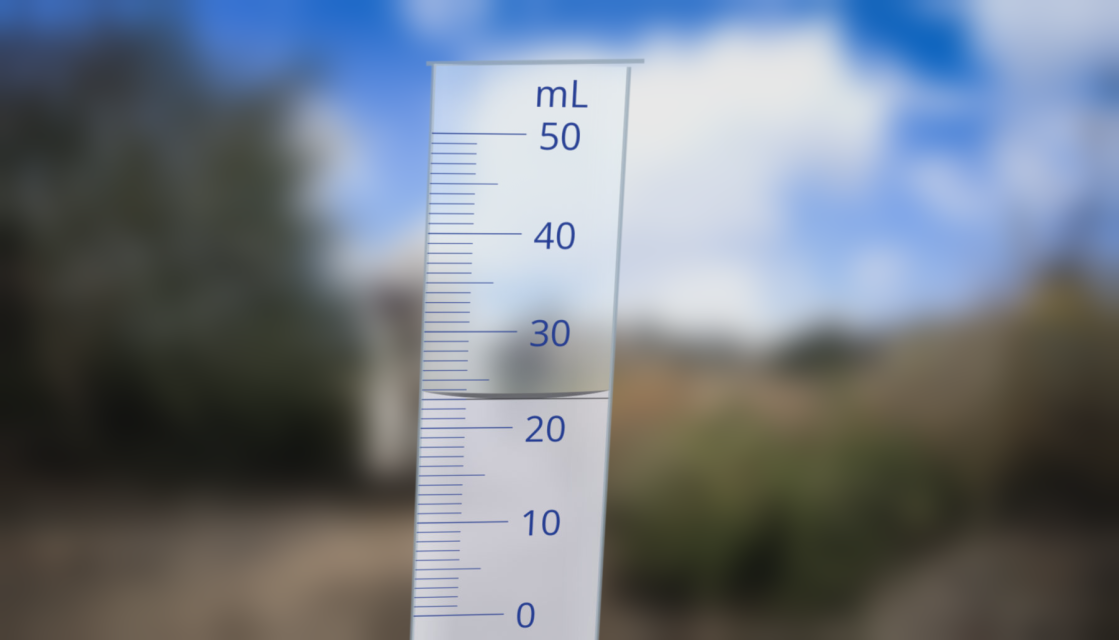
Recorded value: 23 mL
